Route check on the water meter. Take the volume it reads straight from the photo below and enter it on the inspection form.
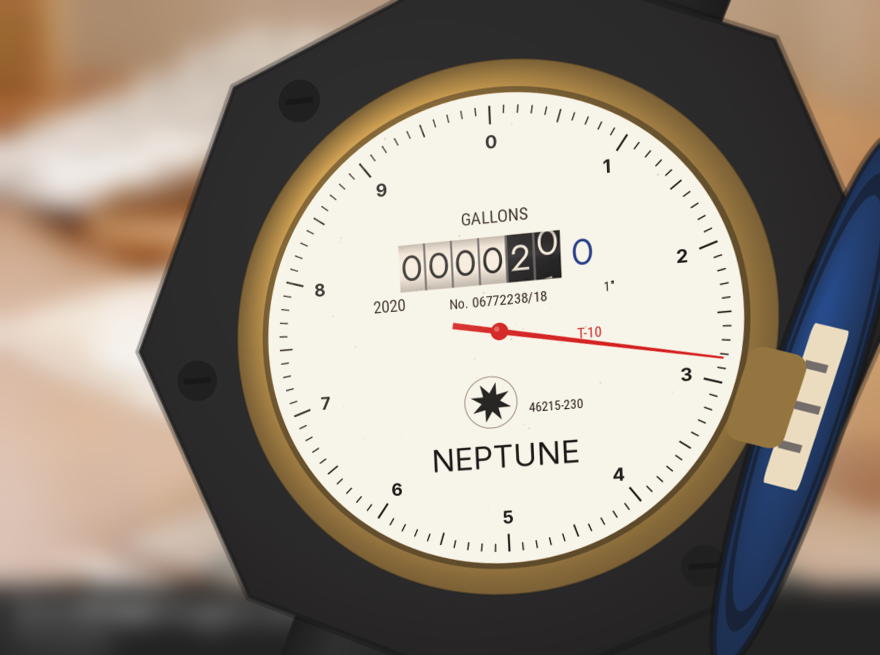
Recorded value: 202.8 gal
